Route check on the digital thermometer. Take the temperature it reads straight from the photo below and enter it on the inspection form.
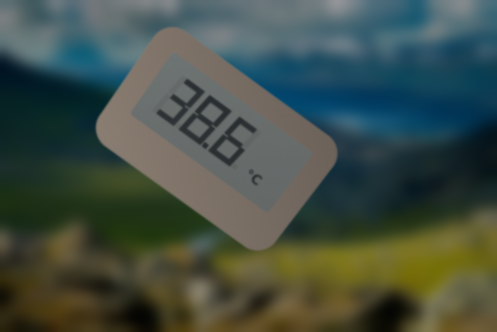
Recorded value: 38.6 °C
